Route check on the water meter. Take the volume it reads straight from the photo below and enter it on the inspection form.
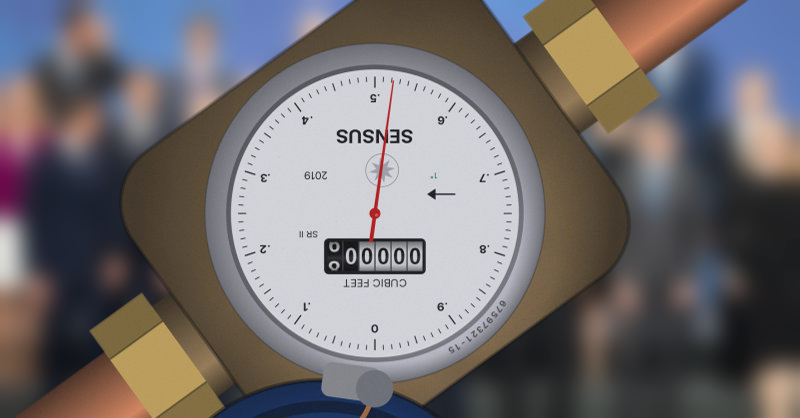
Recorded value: 8.52 ft³
